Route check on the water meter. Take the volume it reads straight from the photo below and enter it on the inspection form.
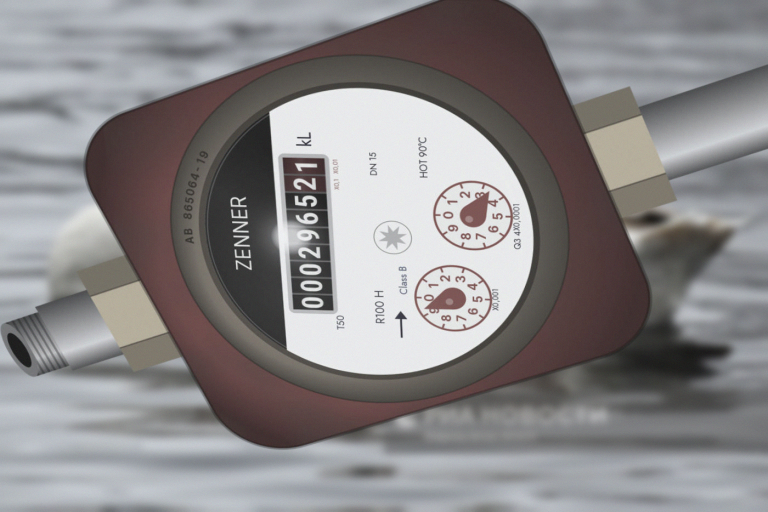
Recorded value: 2965.2093 kL
